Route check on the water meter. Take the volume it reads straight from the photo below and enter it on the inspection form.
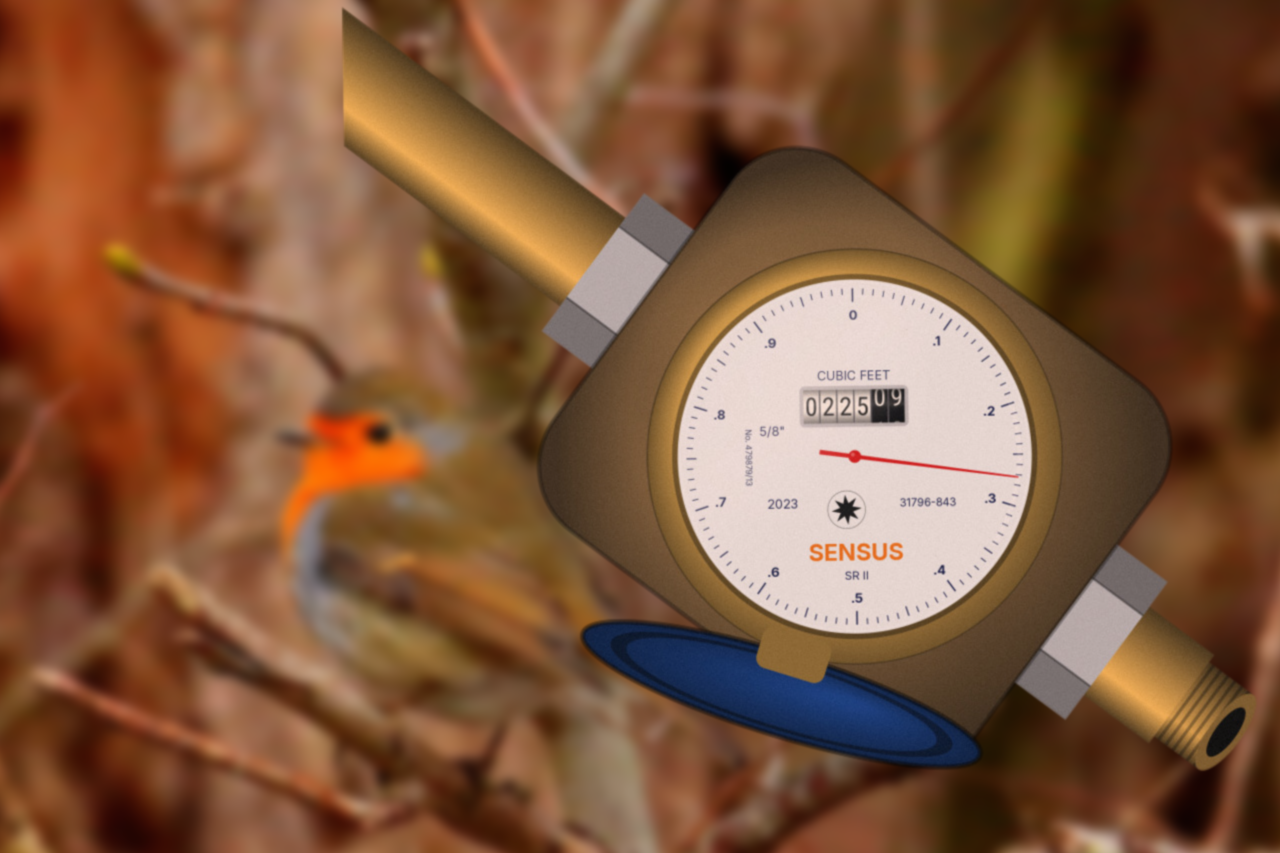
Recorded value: 22509.27 ft³
